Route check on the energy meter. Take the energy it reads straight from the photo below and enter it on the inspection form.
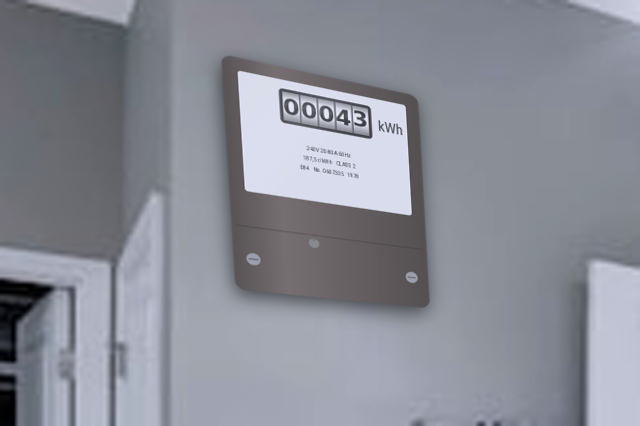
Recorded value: 43 kWh
